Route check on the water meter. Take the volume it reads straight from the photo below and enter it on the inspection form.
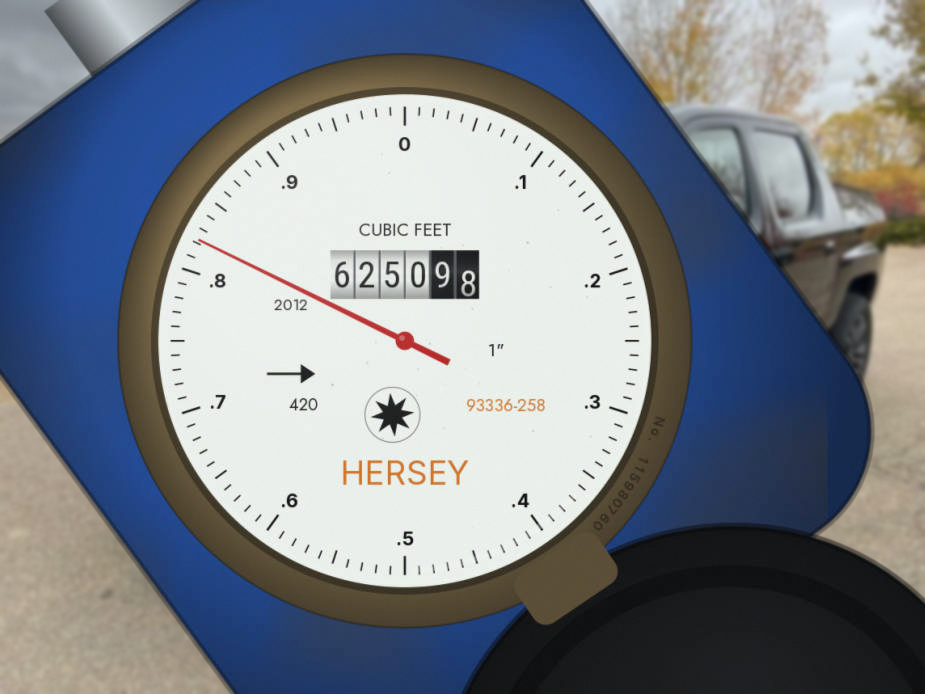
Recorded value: 625097.82 ft³
